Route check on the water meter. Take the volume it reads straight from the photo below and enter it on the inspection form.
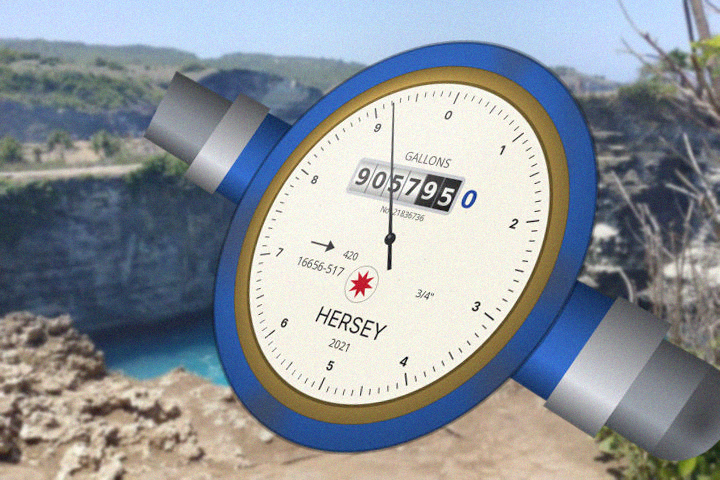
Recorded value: 9057949.2 gal
